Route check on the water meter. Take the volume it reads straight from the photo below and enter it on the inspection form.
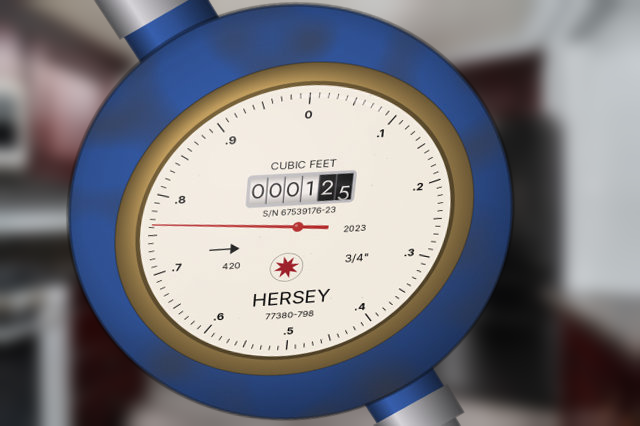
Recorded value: 124.76 ft³
